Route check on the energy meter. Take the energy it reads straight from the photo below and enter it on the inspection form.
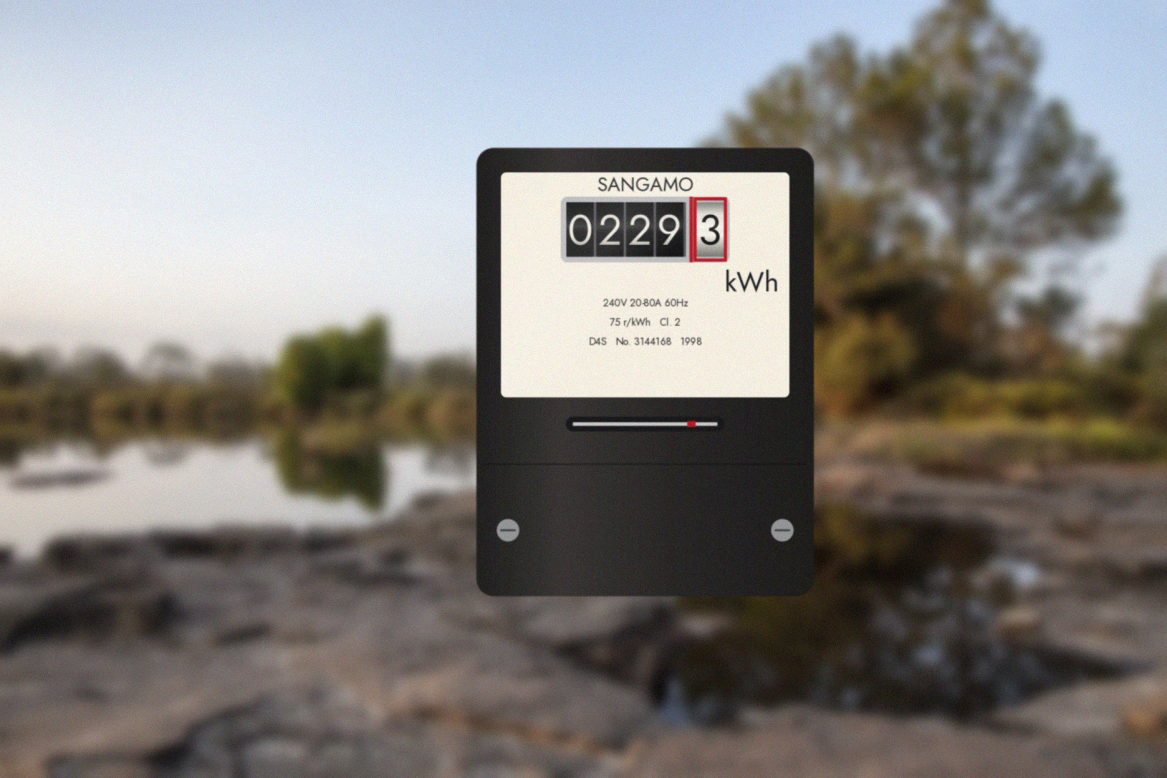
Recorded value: 229.3 kWh
